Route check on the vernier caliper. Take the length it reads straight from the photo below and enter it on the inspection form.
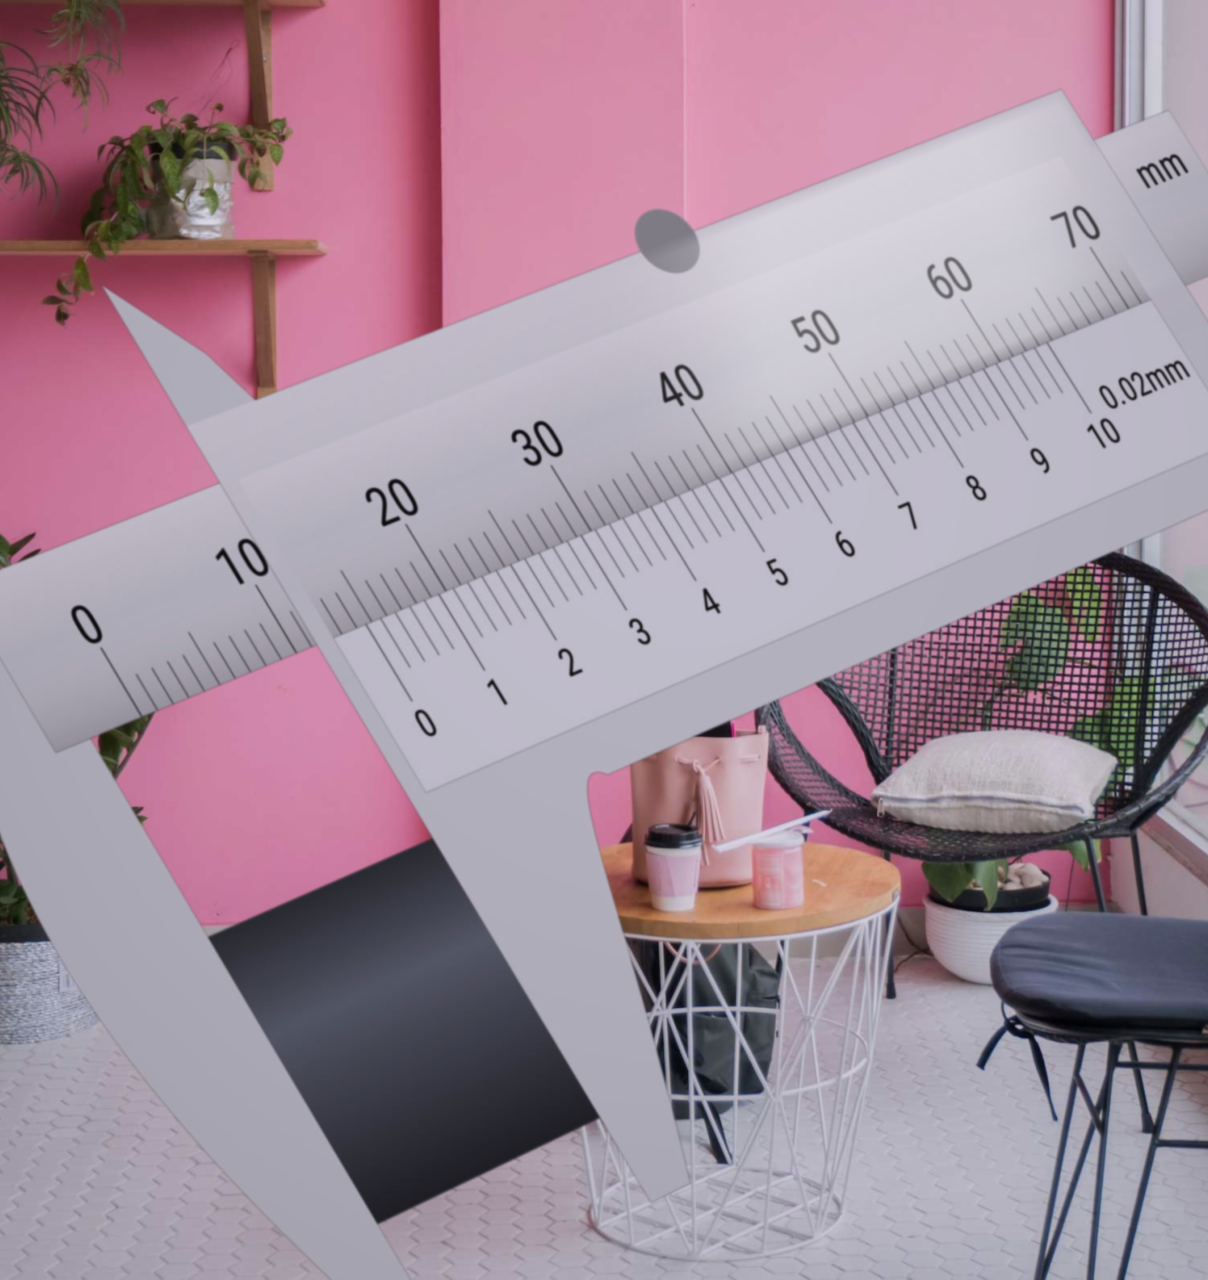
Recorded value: 14.6 mm
